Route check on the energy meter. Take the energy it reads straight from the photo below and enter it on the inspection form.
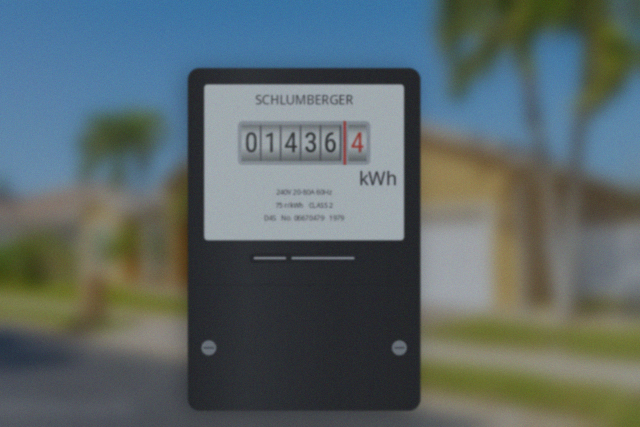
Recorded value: 1436.4 kWh
